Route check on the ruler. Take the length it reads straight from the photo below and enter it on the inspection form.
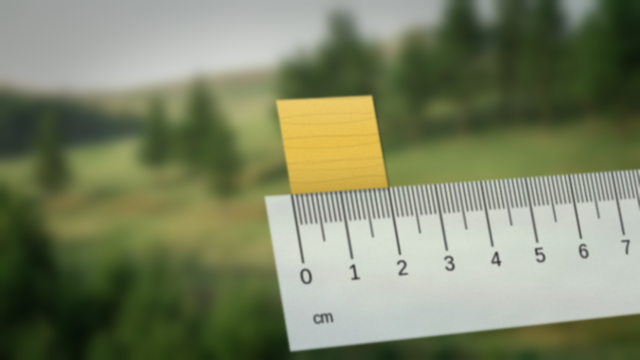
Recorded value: 2 cm
